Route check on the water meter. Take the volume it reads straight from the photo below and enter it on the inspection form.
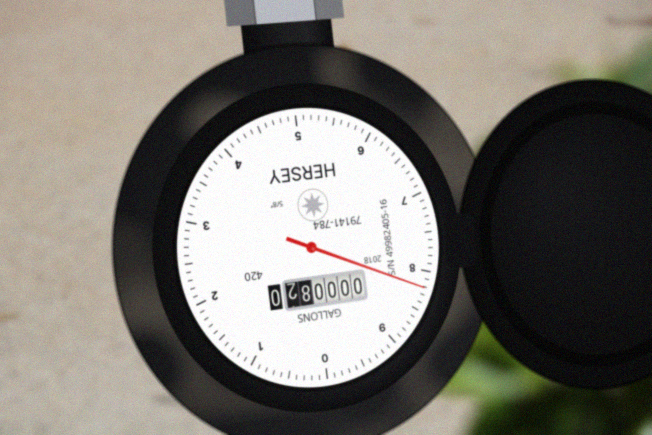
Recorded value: 818.2 gal
